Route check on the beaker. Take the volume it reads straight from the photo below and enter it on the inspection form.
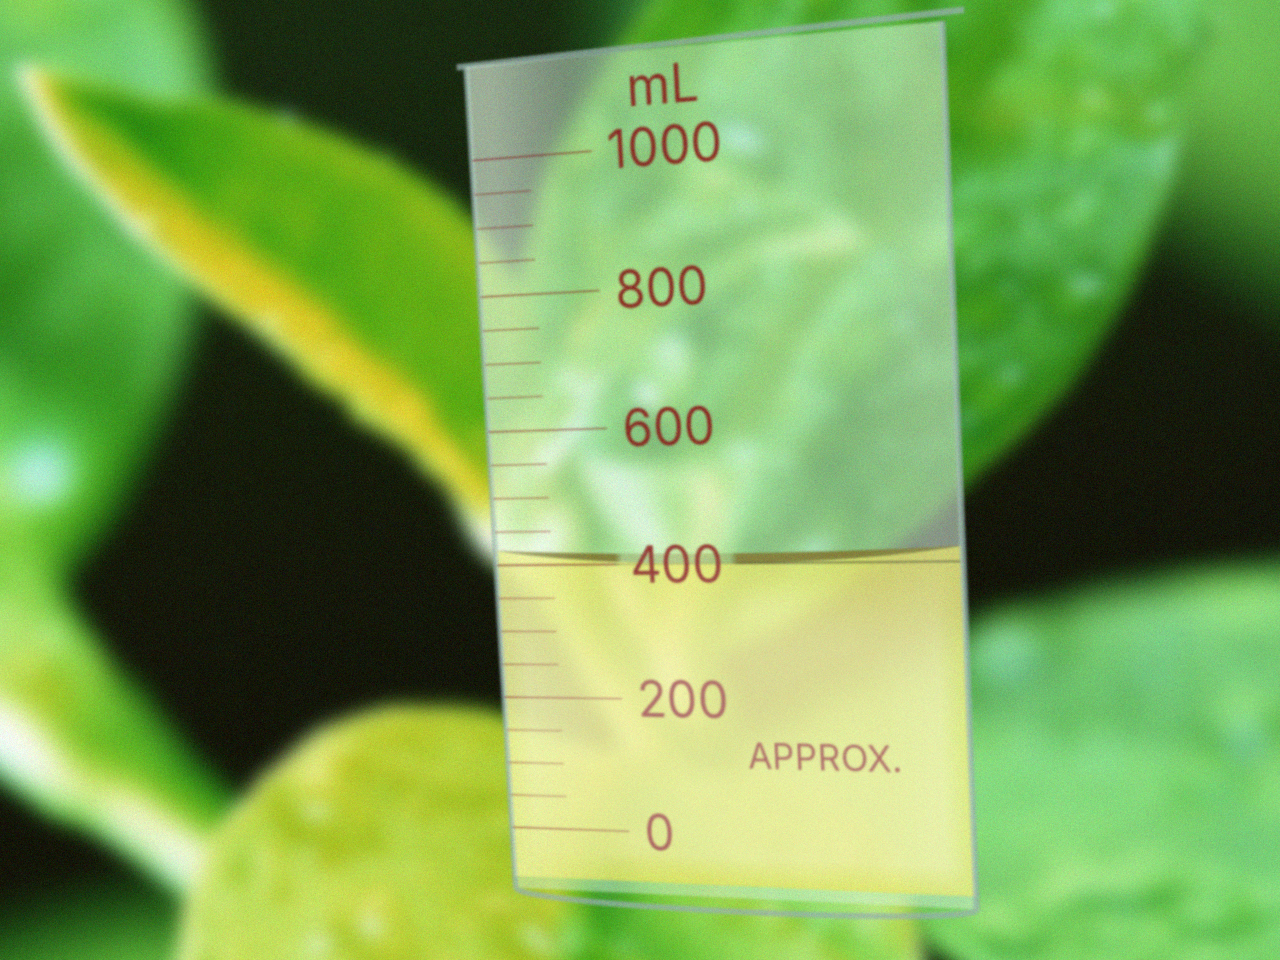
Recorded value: 400 mL
